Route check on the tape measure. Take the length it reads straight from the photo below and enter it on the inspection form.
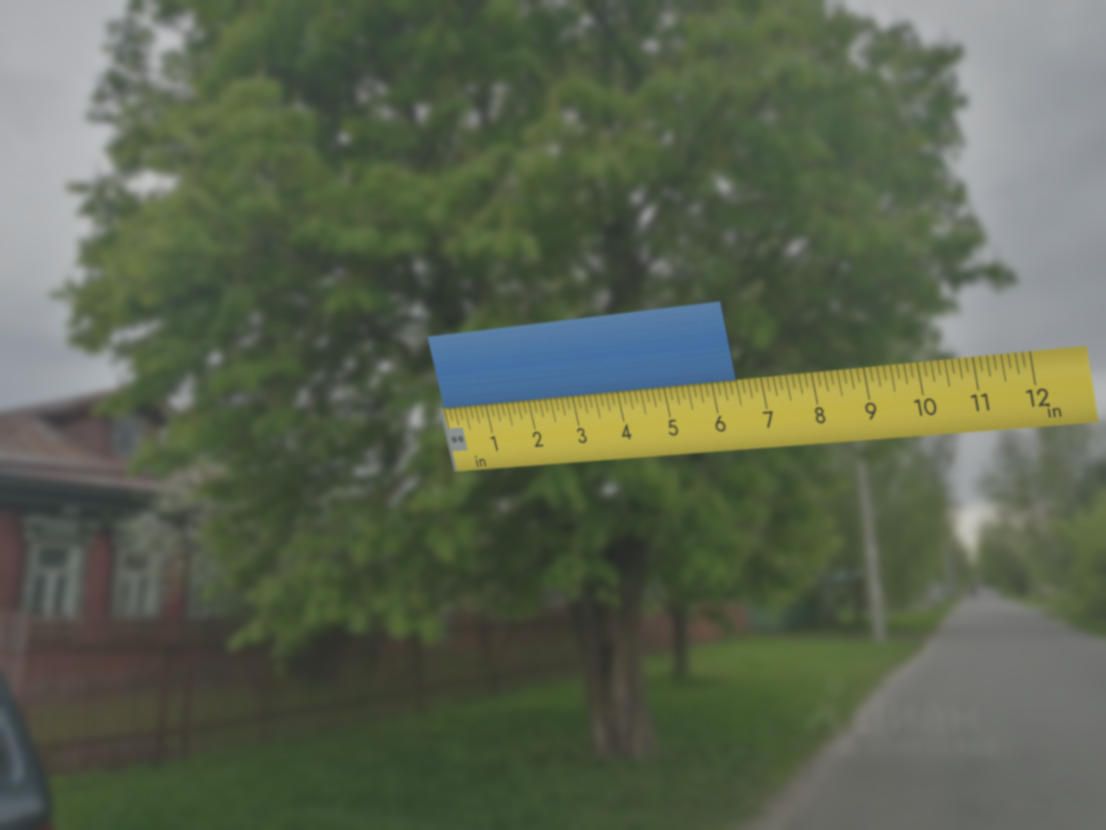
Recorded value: 6.5 in
